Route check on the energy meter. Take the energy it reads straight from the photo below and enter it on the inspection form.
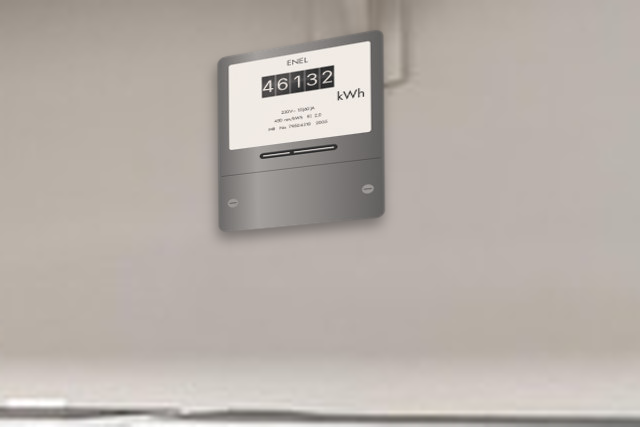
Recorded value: 46132 kWh
